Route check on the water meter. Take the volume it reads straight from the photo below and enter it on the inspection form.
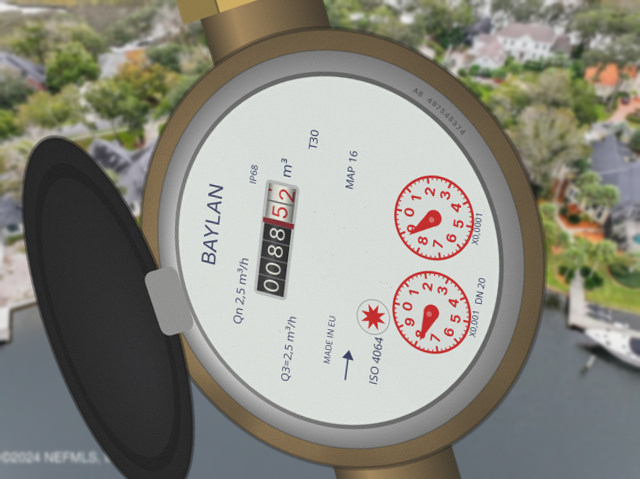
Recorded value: 88.5178 m³
